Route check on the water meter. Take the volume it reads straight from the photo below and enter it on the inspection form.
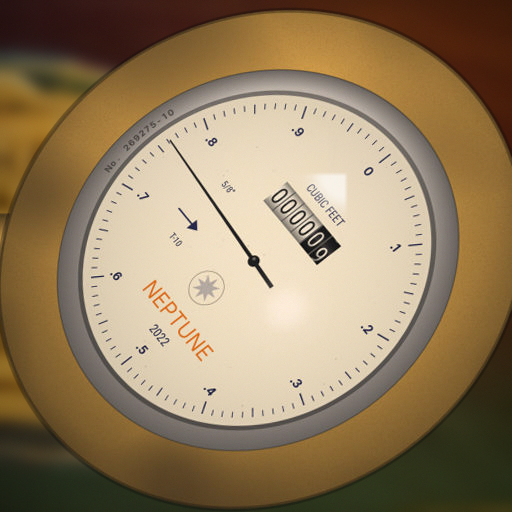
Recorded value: 8.76 ft³
